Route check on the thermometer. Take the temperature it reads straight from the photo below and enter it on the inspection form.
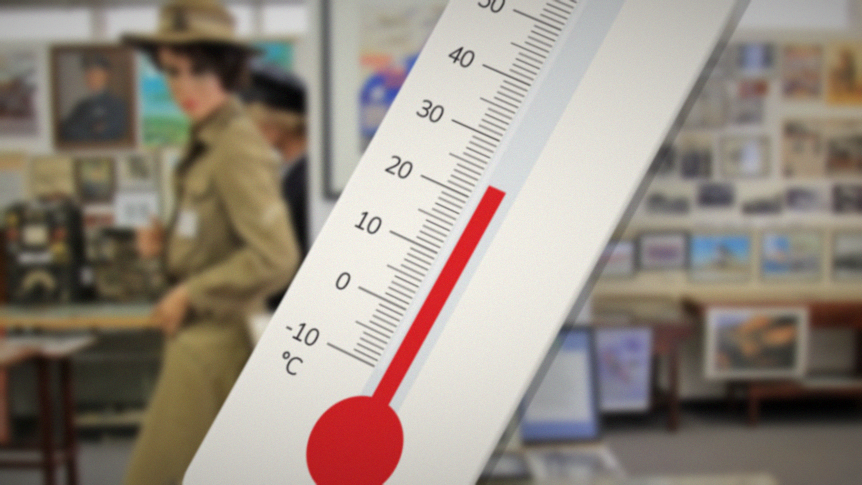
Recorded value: 23 °C
